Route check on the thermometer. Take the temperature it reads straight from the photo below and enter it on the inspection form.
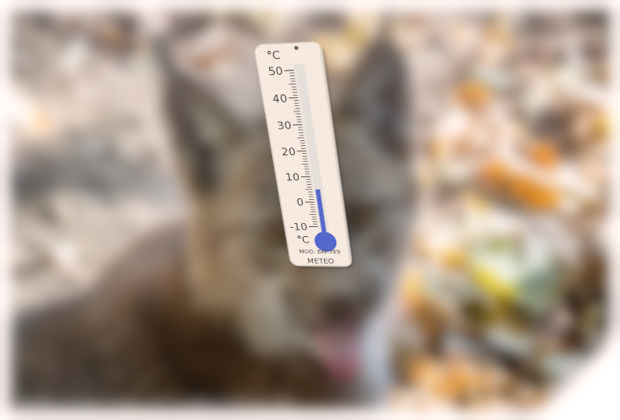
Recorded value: 5 °C
